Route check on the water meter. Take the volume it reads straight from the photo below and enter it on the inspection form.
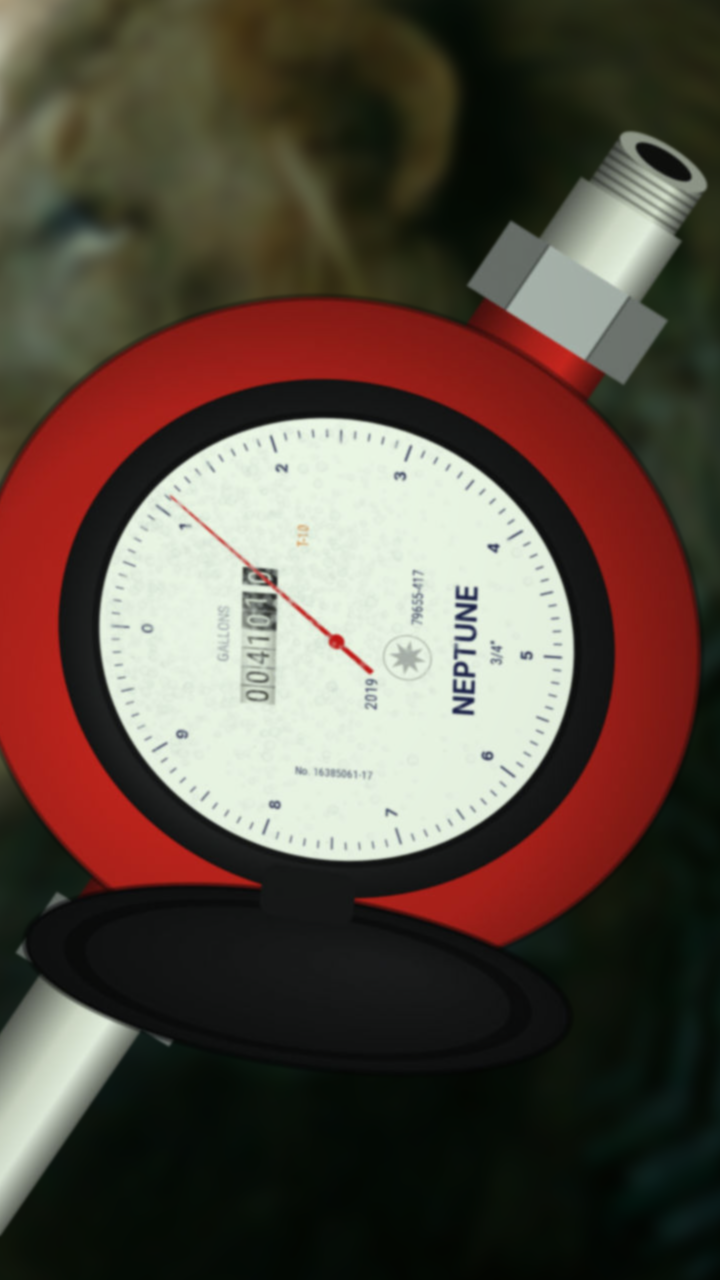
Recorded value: 41011.1 gal
